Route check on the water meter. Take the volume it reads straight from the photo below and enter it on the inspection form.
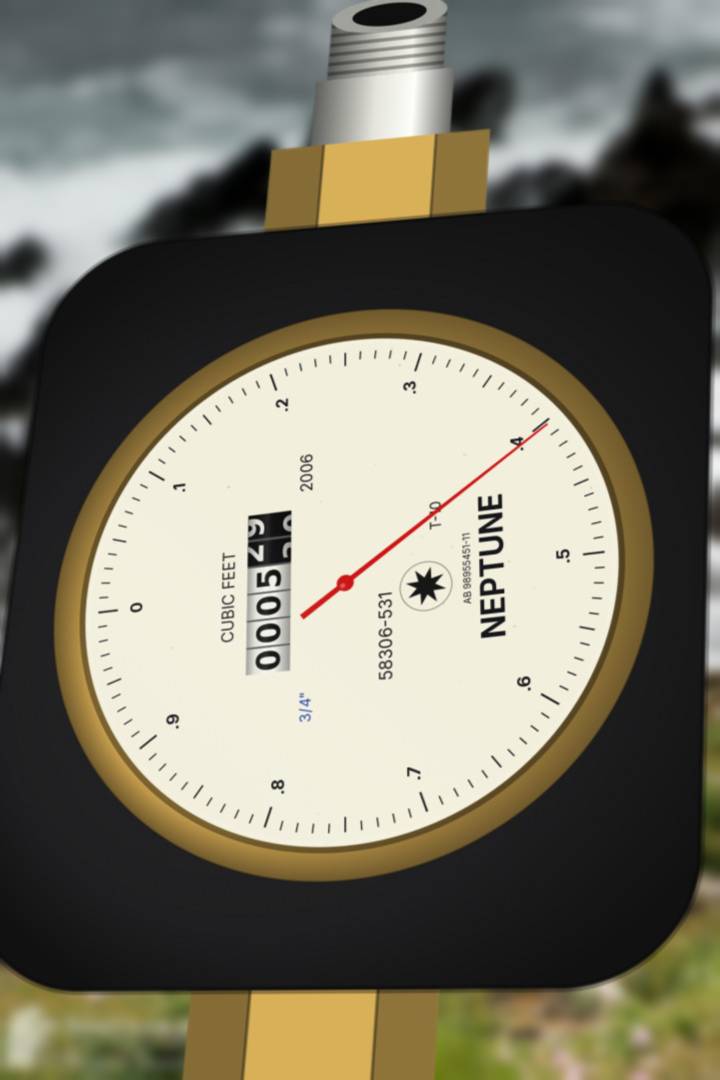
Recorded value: 529.40 ft³
